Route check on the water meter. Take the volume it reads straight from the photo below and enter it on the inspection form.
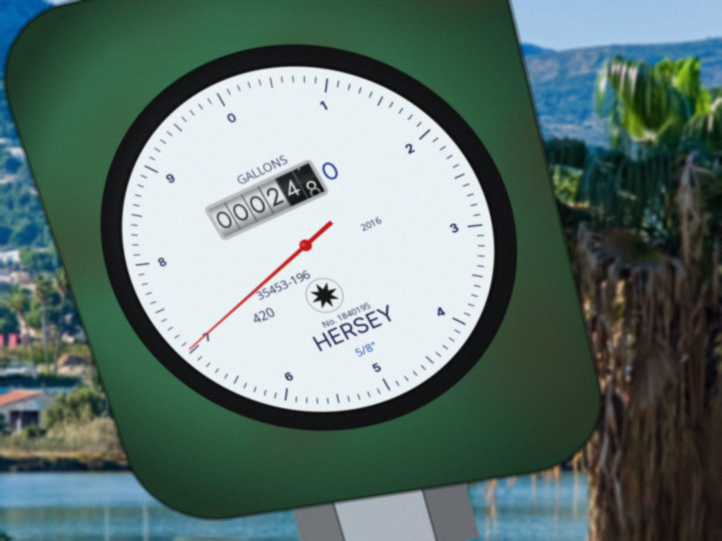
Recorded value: 2477.0 gal
